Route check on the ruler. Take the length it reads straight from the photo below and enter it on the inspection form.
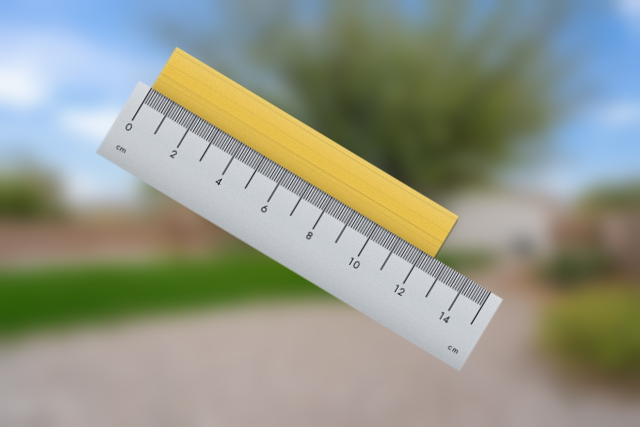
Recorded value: 12.5 cm
